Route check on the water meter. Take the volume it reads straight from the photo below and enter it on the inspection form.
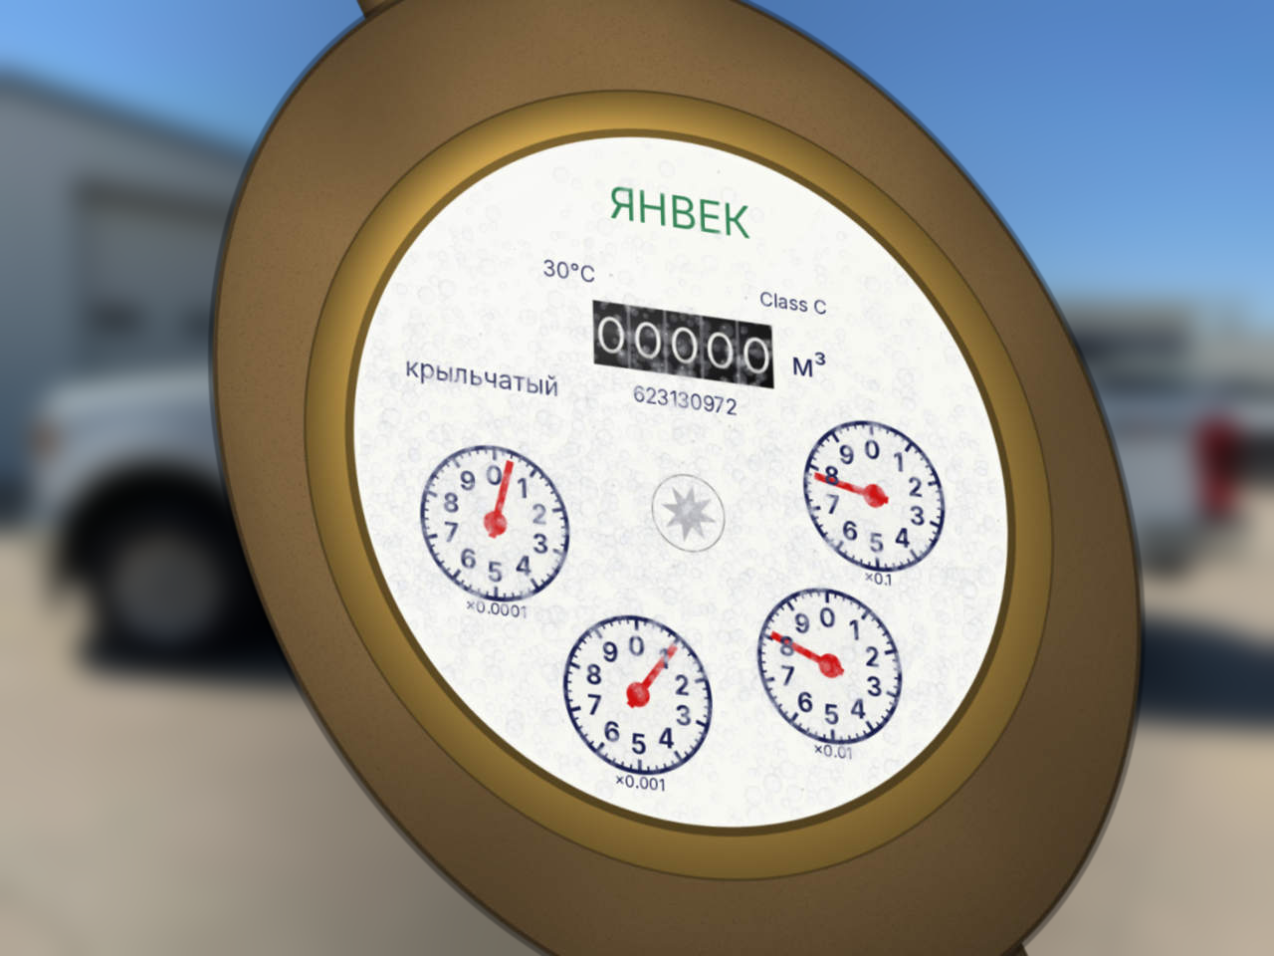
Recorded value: 0.7810 m³
